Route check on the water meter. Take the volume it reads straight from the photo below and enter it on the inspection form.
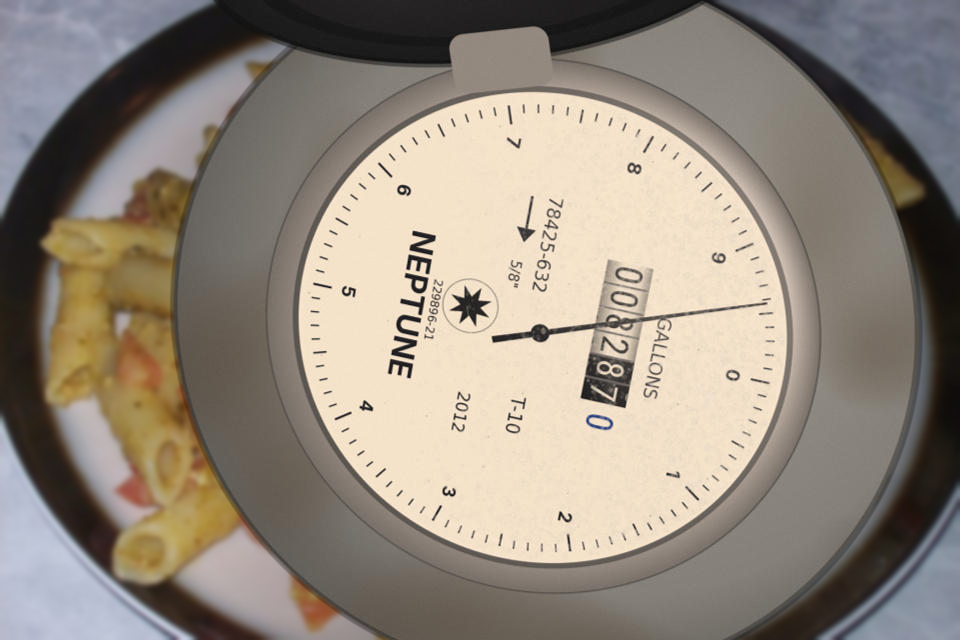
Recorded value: 82869.4 gal
